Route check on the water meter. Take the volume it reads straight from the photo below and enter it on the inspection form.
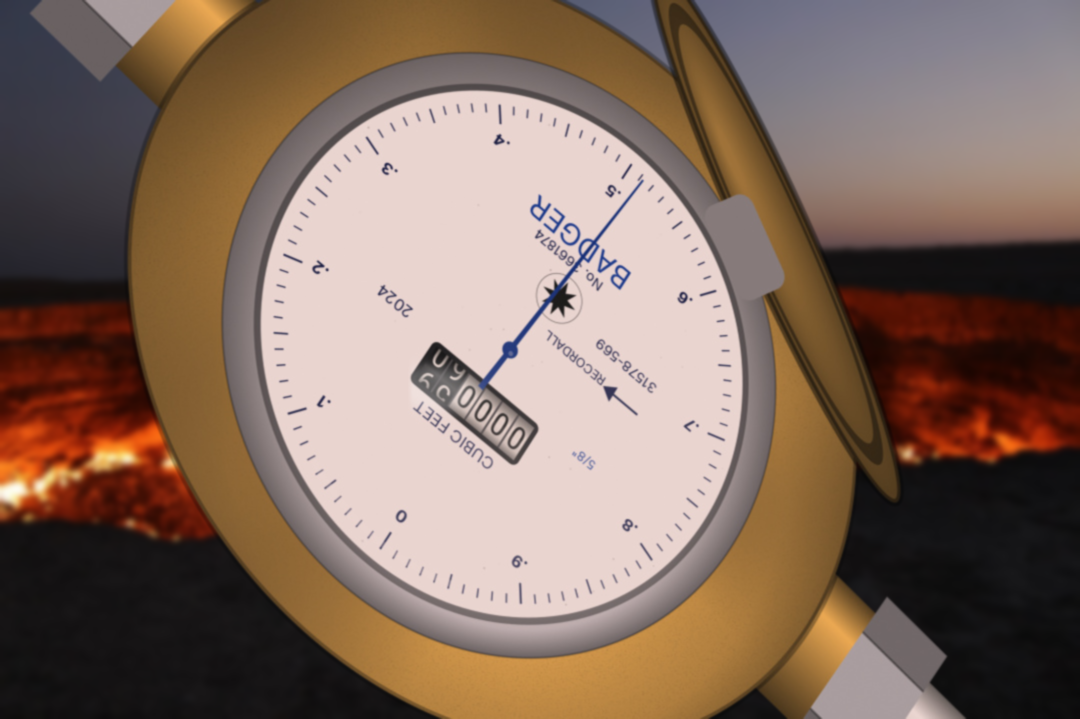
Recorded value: 59.51 ft³
